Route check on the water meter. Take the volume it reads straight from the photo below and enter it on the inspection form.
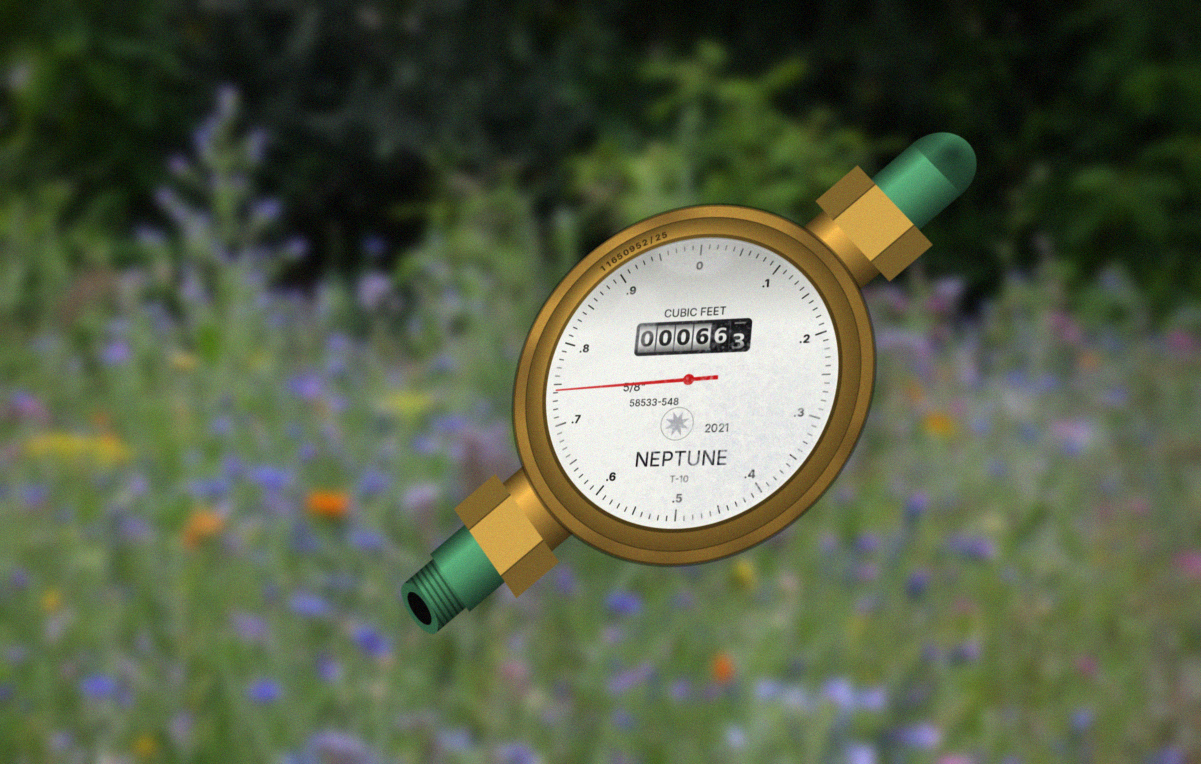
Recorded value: 662.74 ft³
